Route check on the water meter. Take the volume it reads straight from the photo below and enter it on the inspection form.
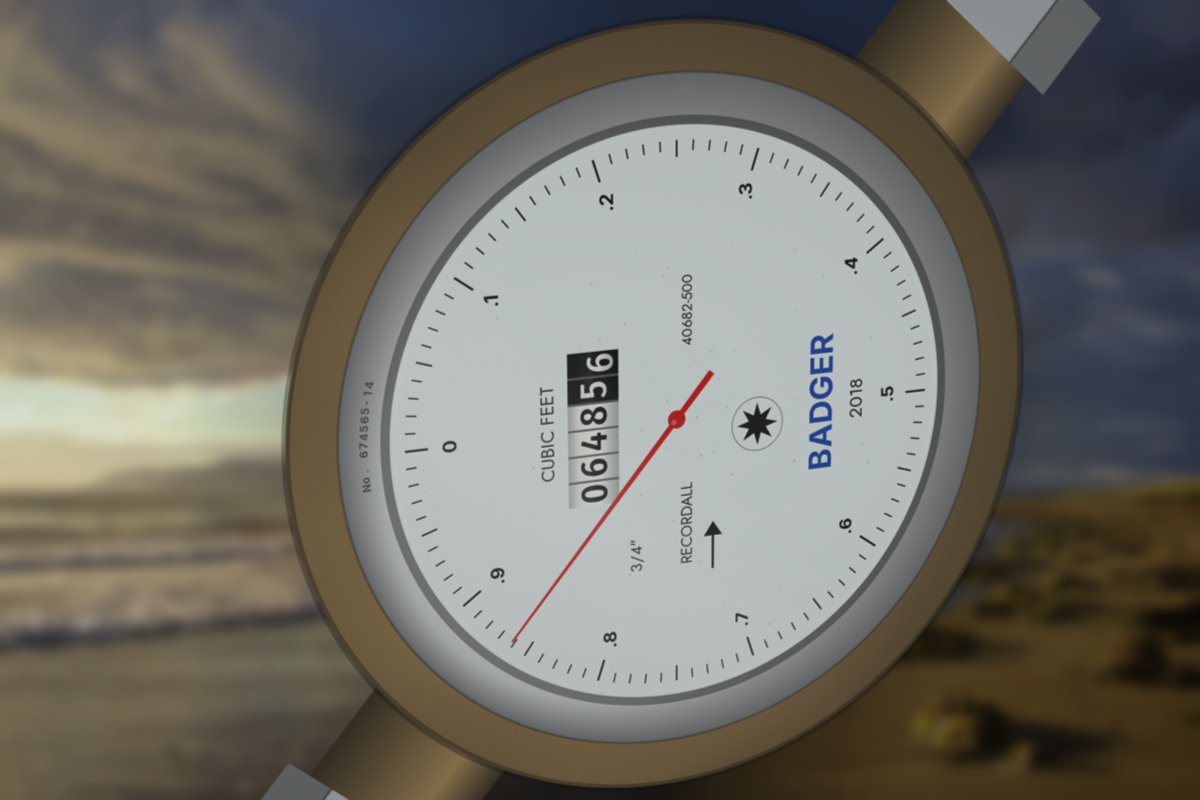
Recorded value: 64855.86 ft³
